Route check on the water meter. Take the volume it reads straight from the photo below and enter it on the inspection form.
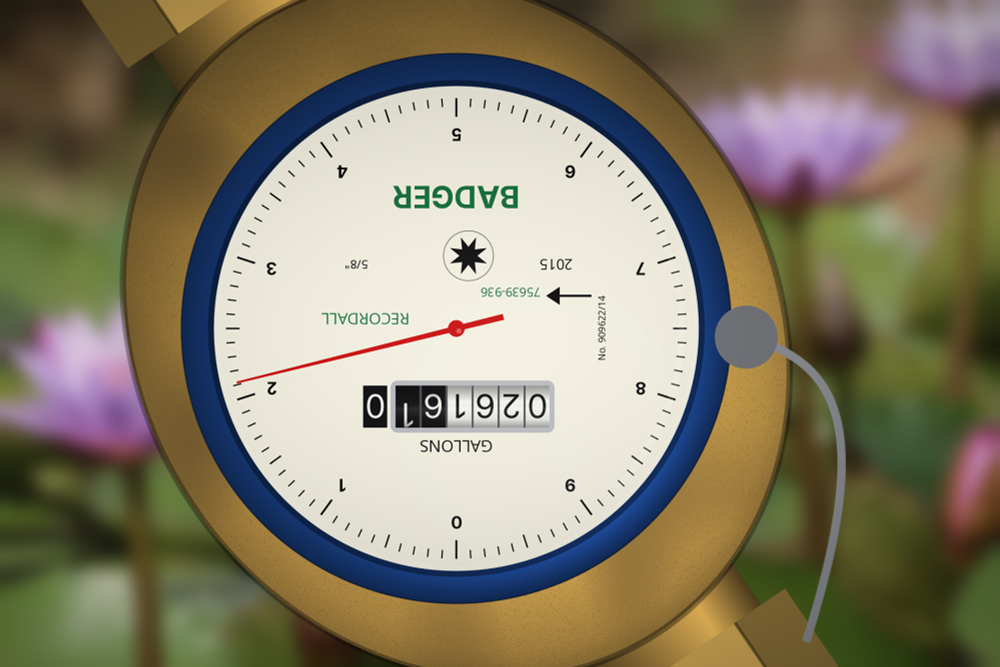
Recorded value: 261612.1 gal
